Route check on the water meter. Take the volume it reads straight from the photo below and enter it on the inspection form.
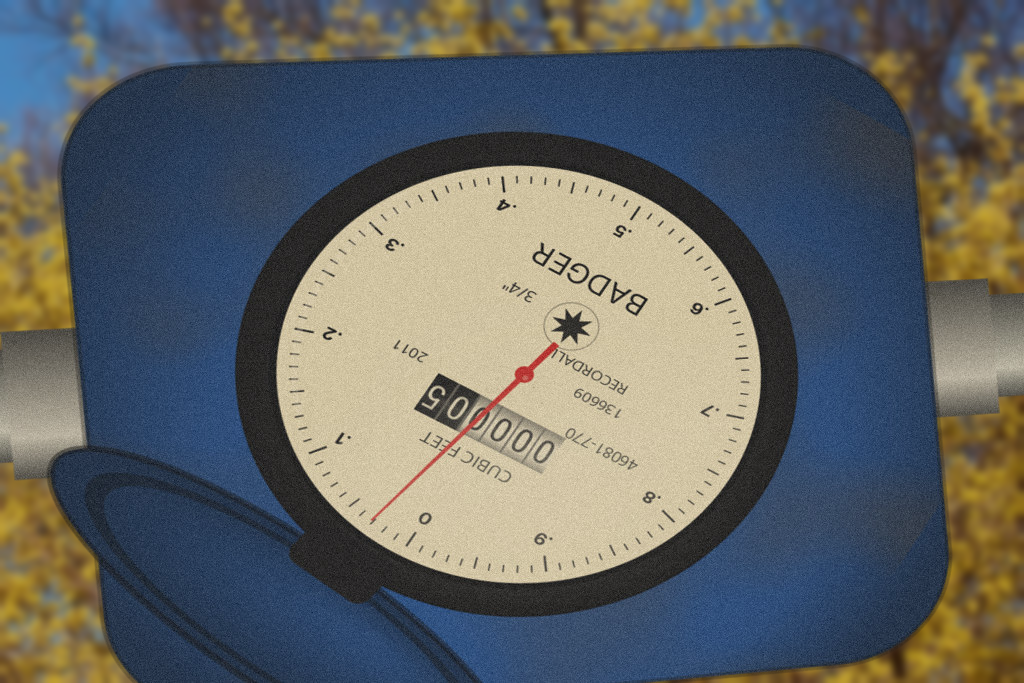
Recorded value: 5.03 ft³
